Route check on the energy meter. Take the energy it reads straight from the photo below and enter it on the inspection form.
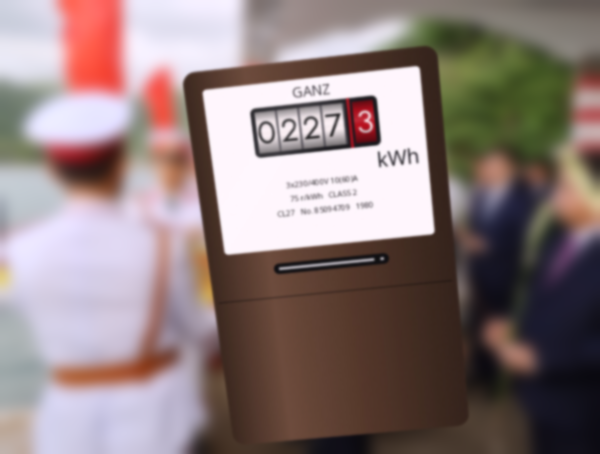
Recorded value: 227.3 kWh
